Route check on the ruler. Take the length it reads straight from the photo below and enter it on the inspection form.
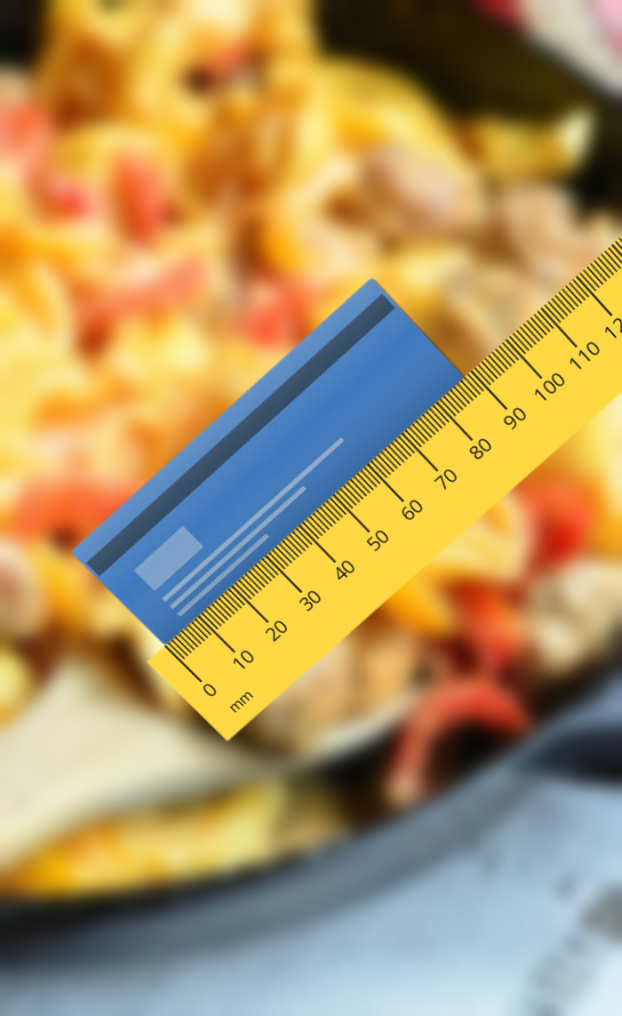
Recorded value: 88 mm
